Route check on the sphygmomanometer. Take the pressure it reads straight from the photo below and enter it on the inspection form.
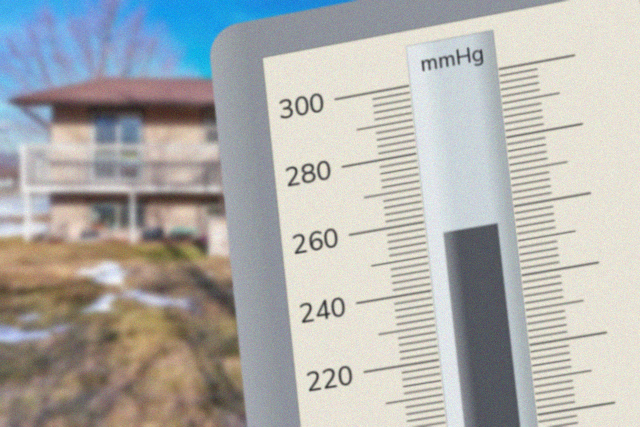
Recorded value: 256 mmHg
